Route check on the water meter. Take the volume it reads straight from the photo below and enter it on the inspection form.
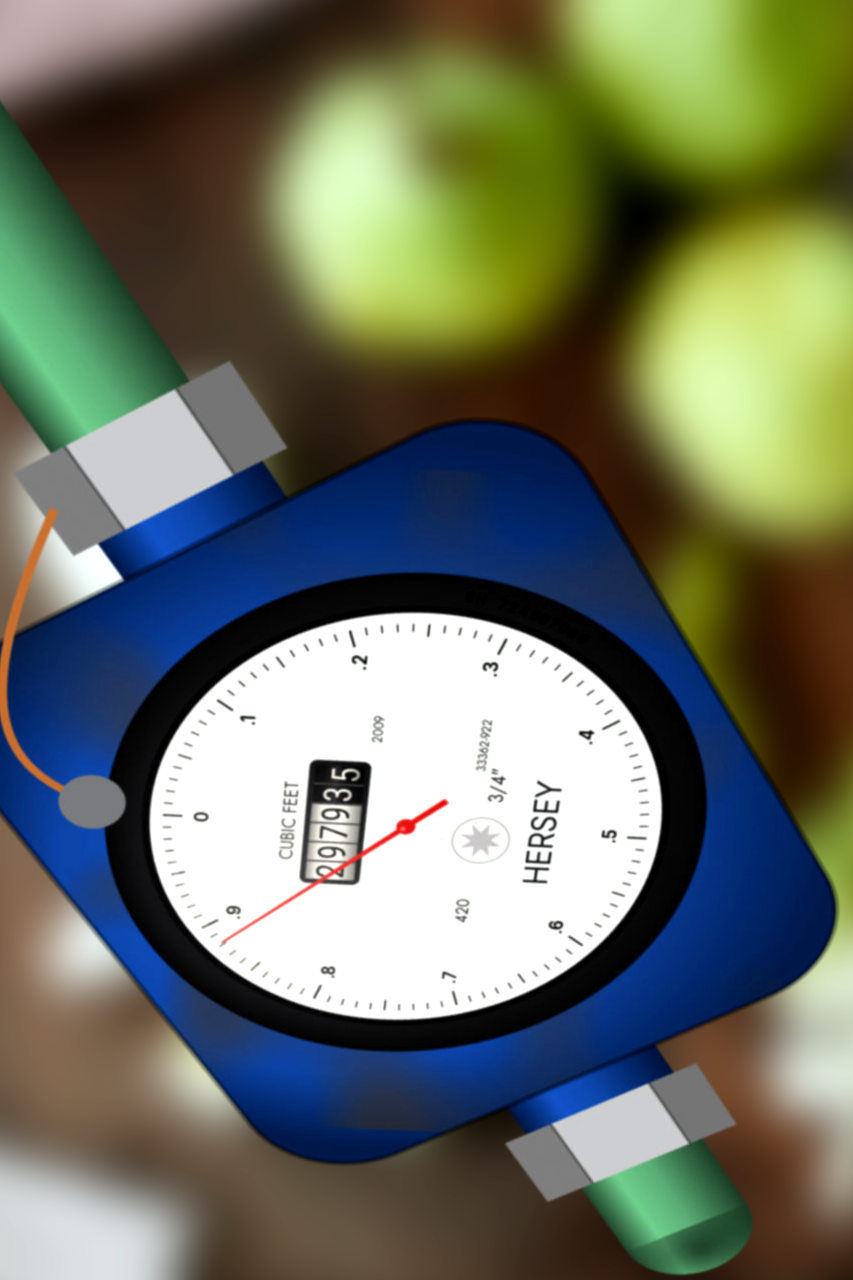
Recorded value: 297934.88 ft³
